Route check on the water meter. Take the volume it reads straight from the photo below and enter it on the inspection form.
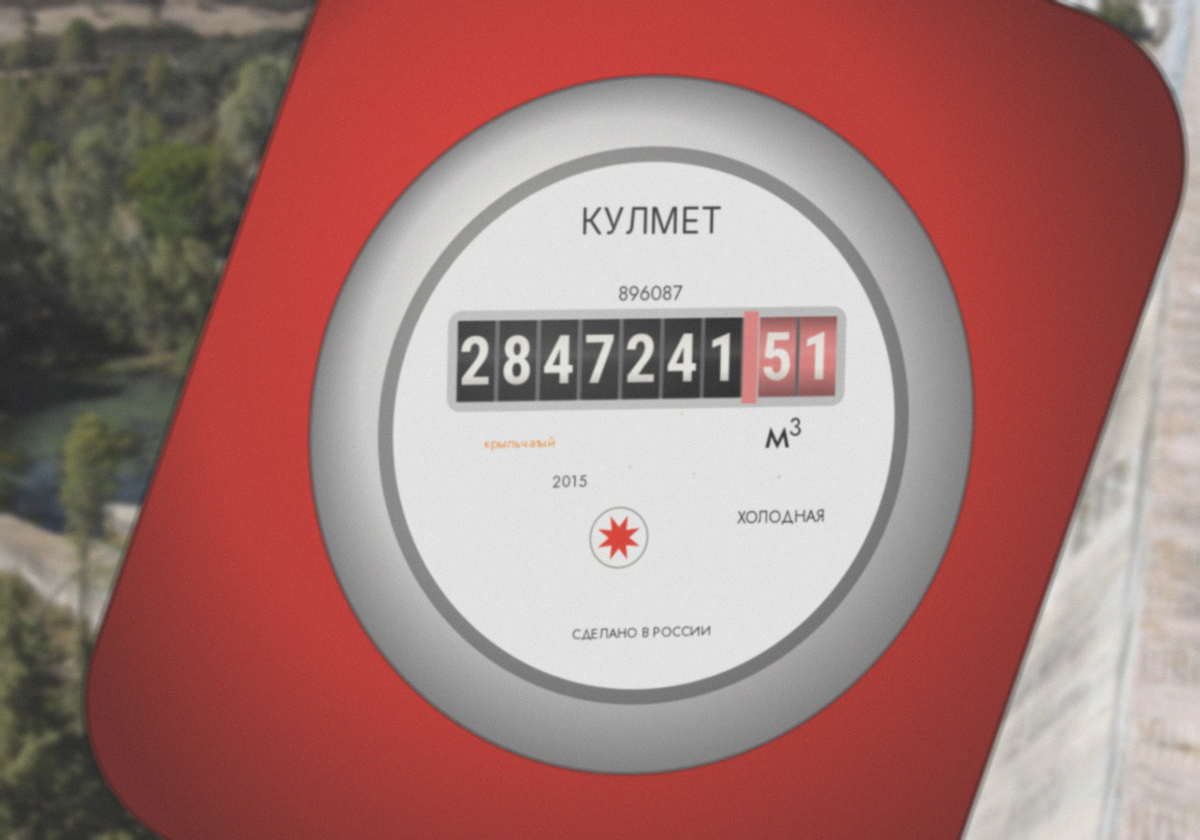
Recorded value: 2847241.51 m³
